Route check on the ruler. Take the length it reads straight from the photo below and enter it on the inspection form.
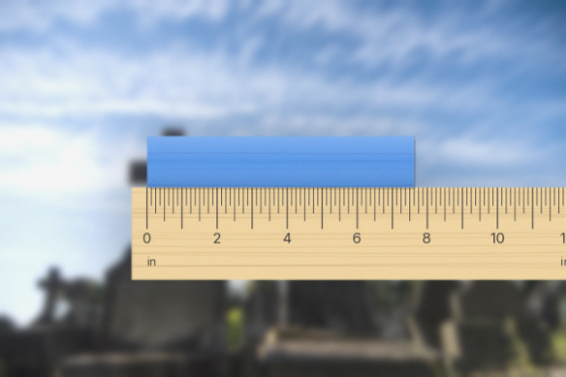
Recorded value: 7.625 in
